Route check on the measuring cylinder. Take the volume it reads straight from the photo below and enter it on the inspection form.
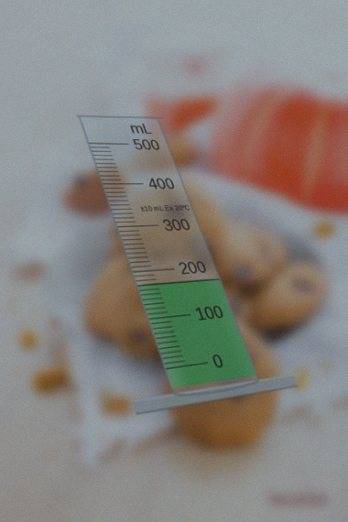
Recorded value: 170 mL
